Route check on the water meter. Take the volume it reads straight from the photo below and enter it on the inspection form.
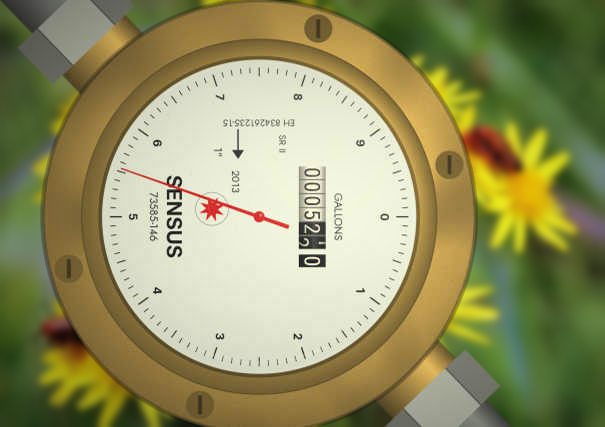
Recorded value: 5215.5 gal
